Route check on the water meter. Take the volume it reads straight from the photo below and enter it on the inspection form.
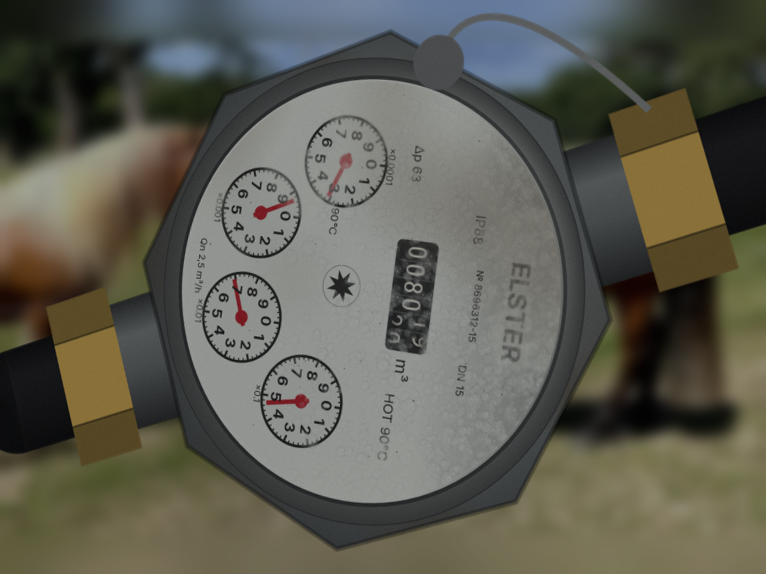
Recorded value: 8019.4693 m³
